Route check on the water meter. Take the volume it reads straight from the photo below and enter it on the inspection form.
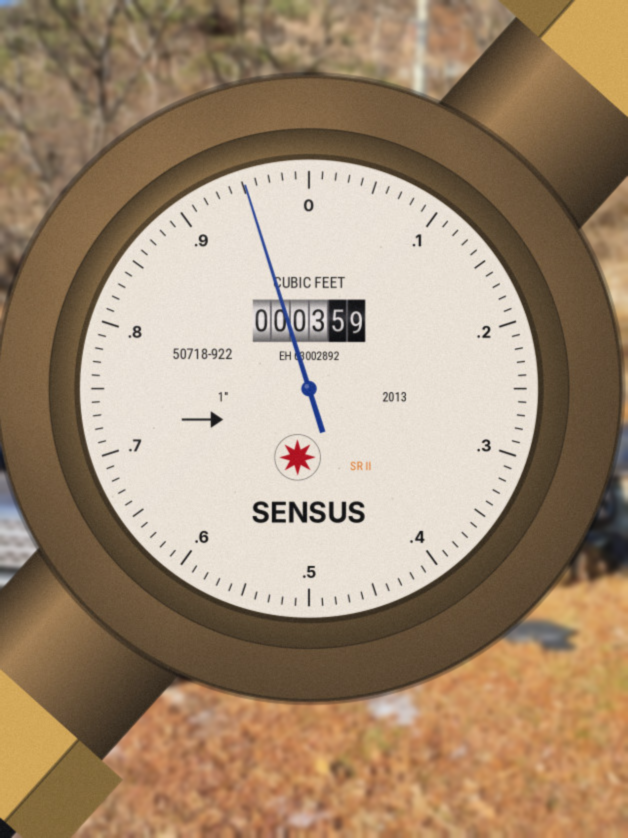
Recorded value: 358.95 ft³
